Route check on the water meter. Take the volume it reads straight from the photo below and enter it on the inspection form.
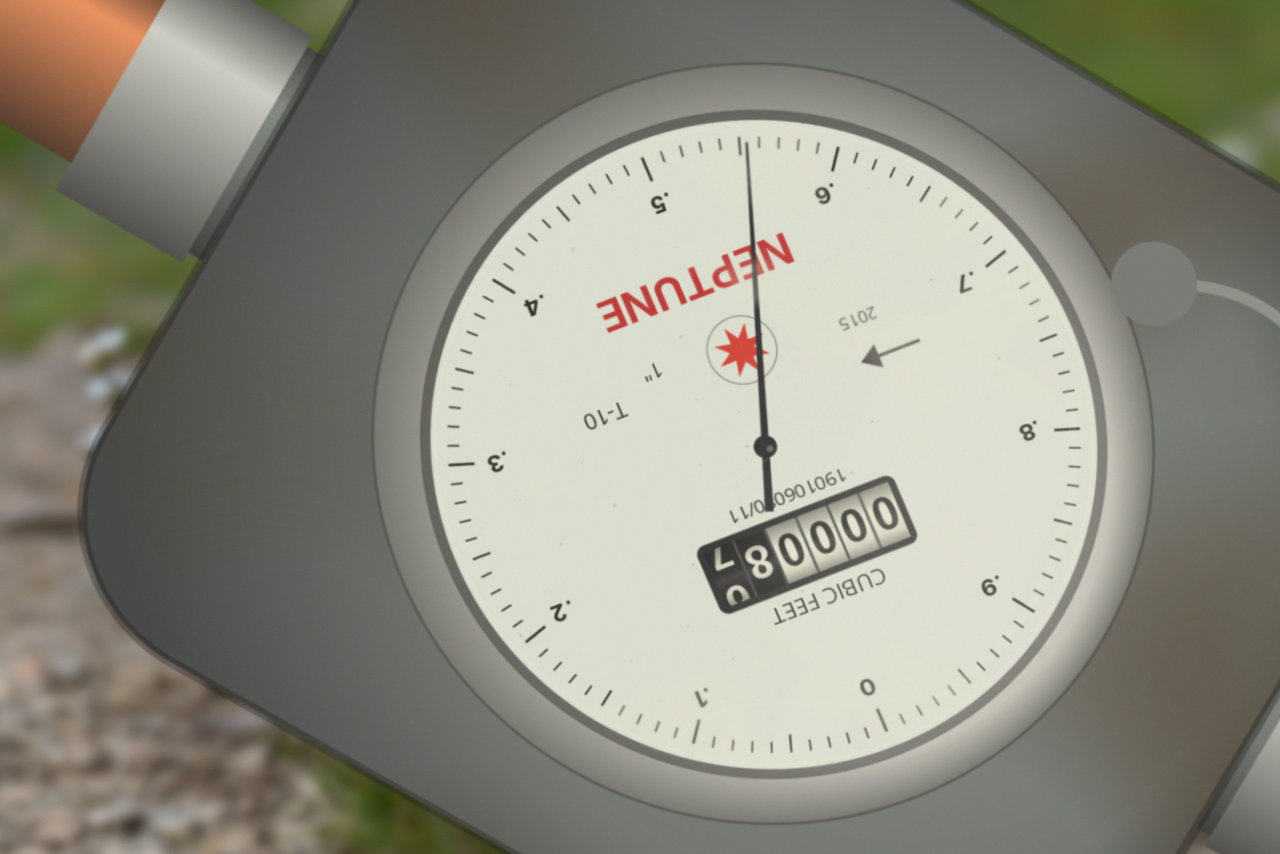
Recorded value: 86.55 ft³
